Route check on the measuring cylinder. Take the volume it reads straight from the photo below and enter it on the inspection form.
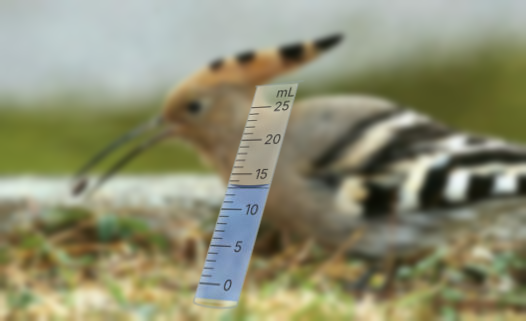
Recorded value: 13 mL
